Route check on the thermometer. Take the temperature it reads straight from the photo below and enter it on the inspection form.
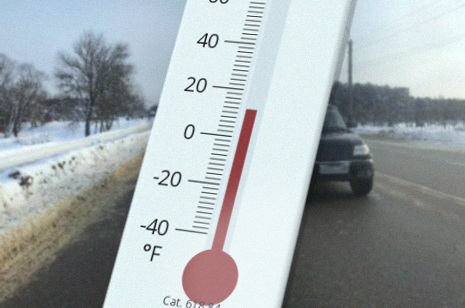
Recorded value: 12 °F
